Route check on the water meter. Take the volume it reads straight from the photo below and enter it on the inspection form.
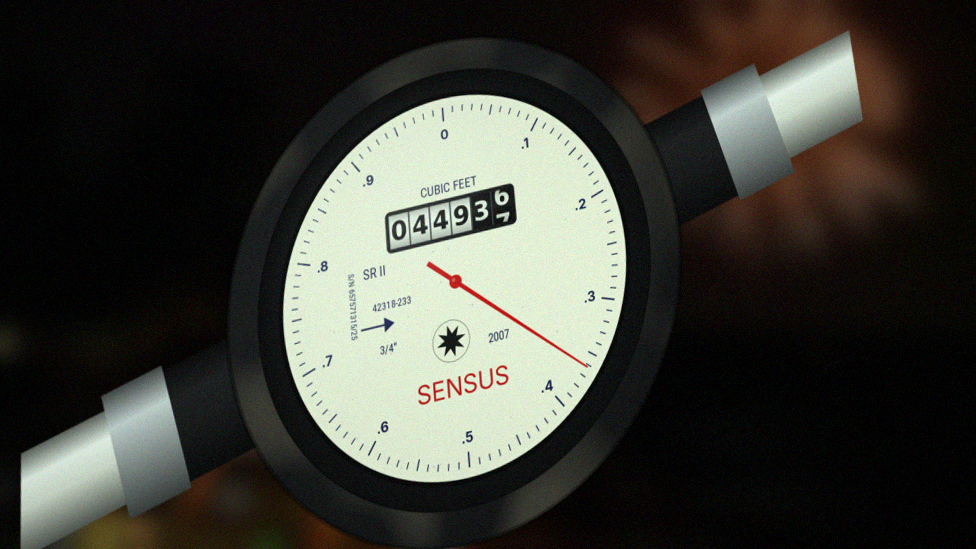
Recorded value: 44936.36 ft³
